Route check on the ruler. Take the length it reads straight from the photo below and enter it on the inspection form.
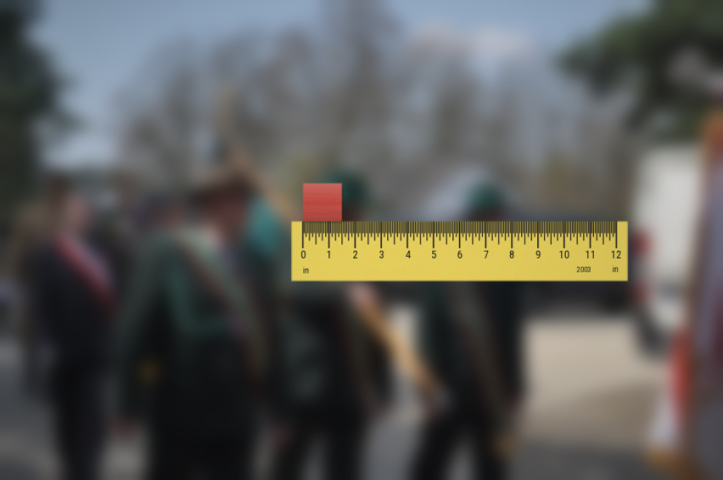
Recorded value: 1.5 in
